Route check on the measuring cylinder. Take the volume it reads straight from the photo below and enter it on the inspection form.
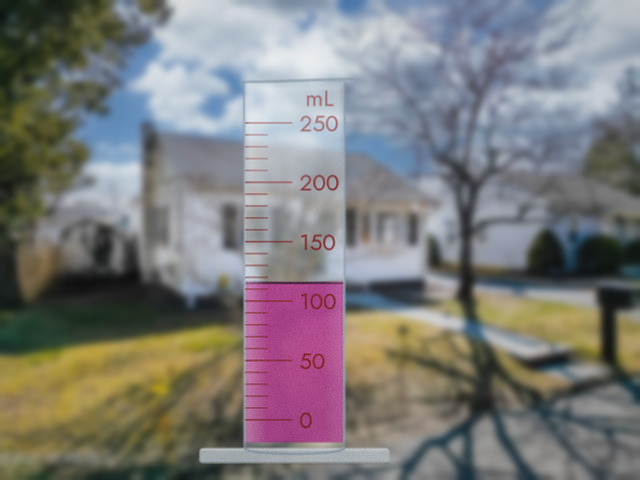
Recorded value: 115 mL
